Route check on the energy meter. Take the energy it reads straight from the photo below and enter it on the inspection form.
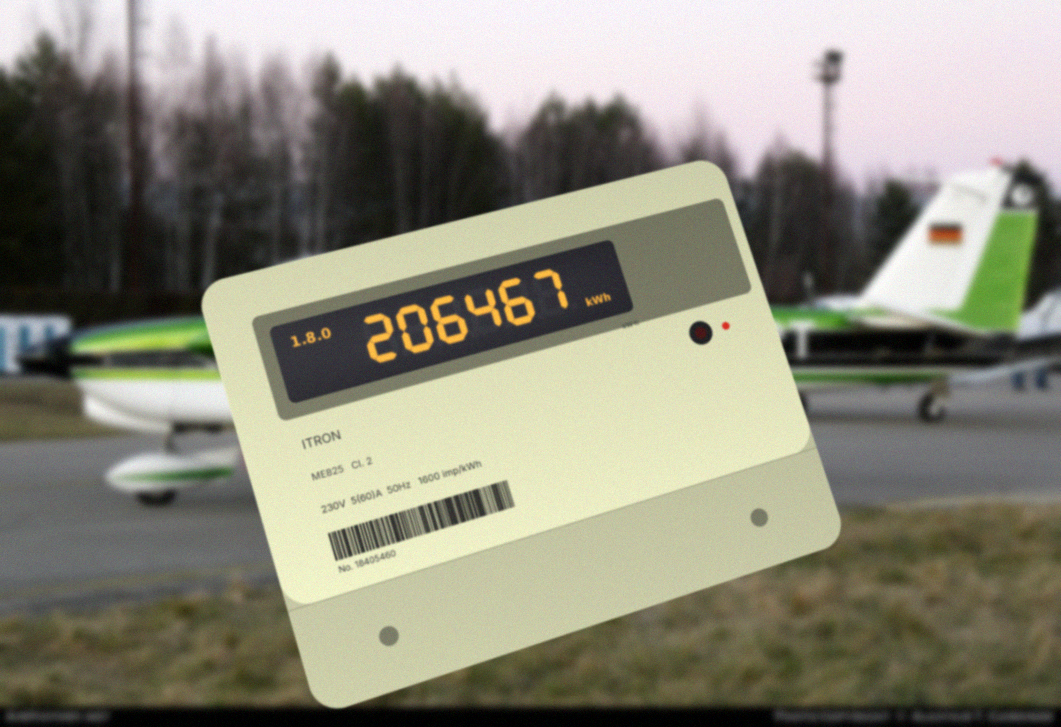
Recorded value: 206467 kWh
